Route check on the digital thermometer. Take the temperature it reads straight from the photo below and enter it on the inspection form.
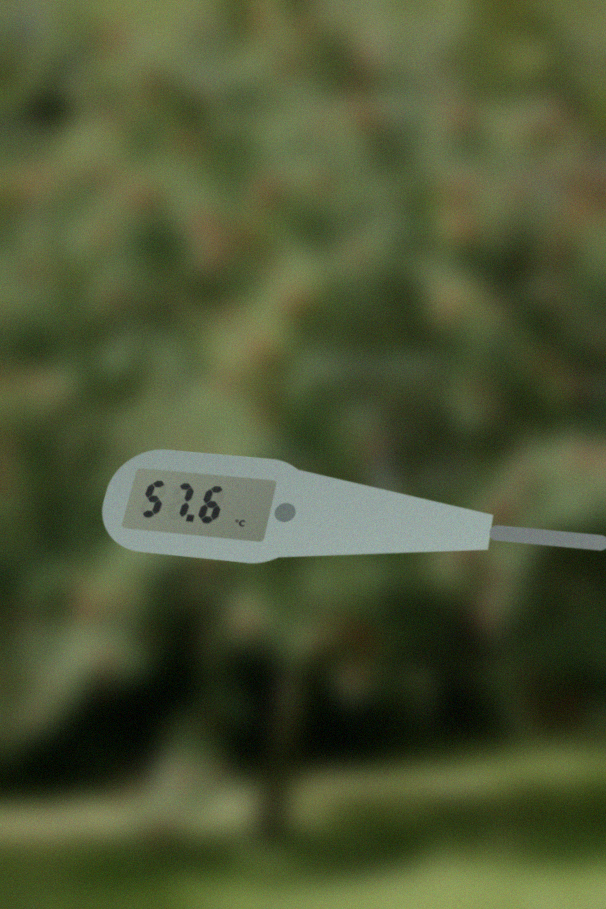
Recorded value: 57.6 °C
